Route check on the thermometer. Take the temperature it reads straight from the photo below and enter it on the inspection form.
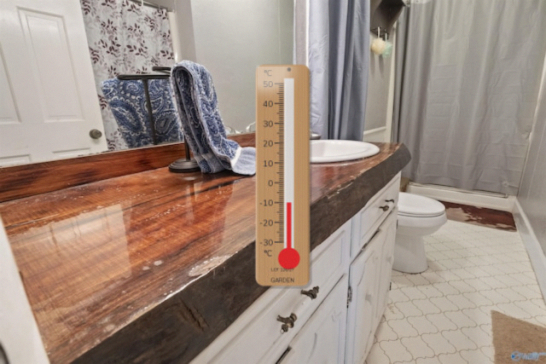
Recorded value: -10 °C
